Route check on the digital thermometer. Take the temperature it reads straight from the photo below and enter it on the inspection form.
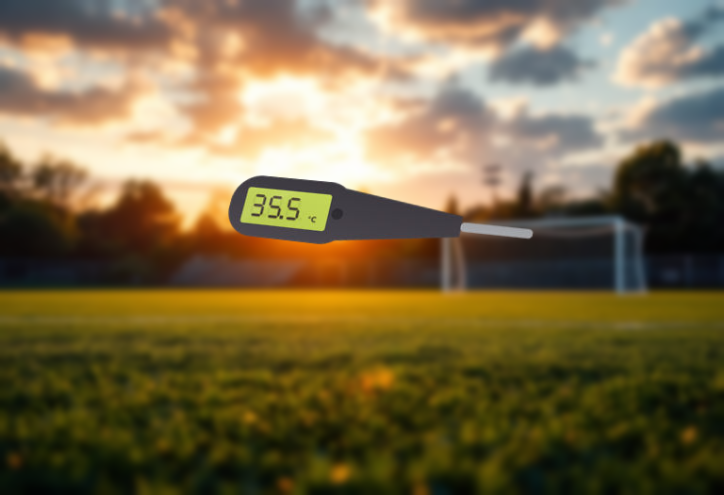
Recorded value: 35.5 °C
